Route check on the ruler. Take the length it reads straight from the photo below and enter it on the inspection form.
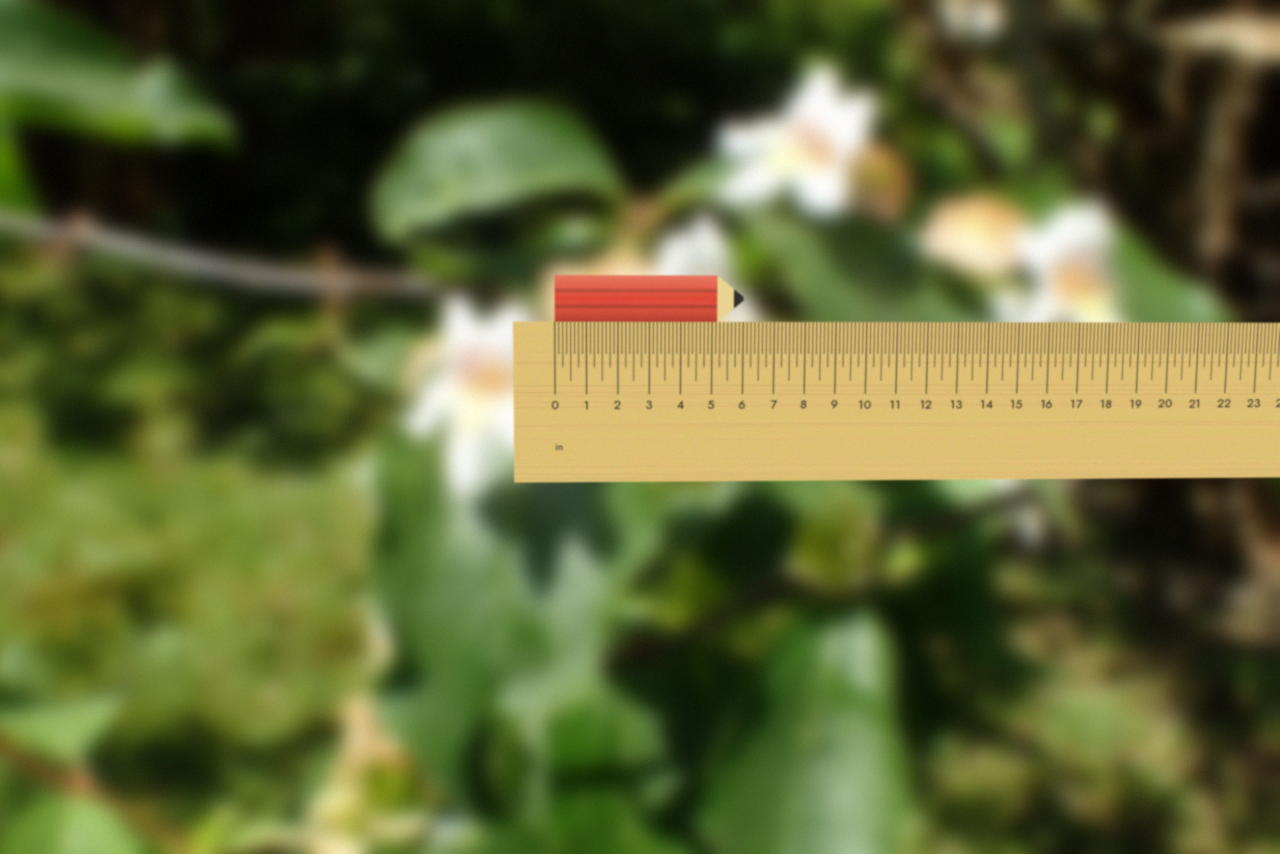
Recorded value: 6 in
